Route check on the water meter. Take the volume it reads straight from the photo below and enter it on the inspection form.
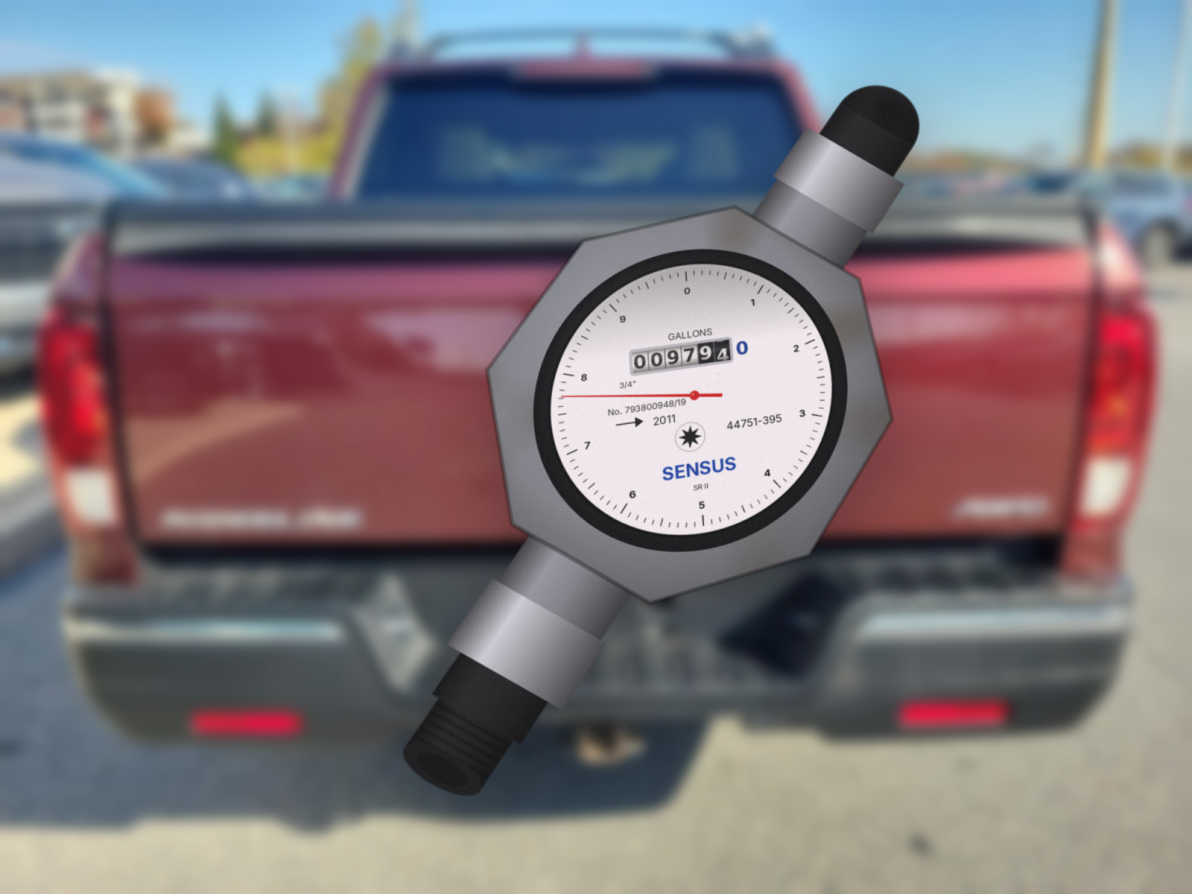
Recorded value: 97937.7 gal
